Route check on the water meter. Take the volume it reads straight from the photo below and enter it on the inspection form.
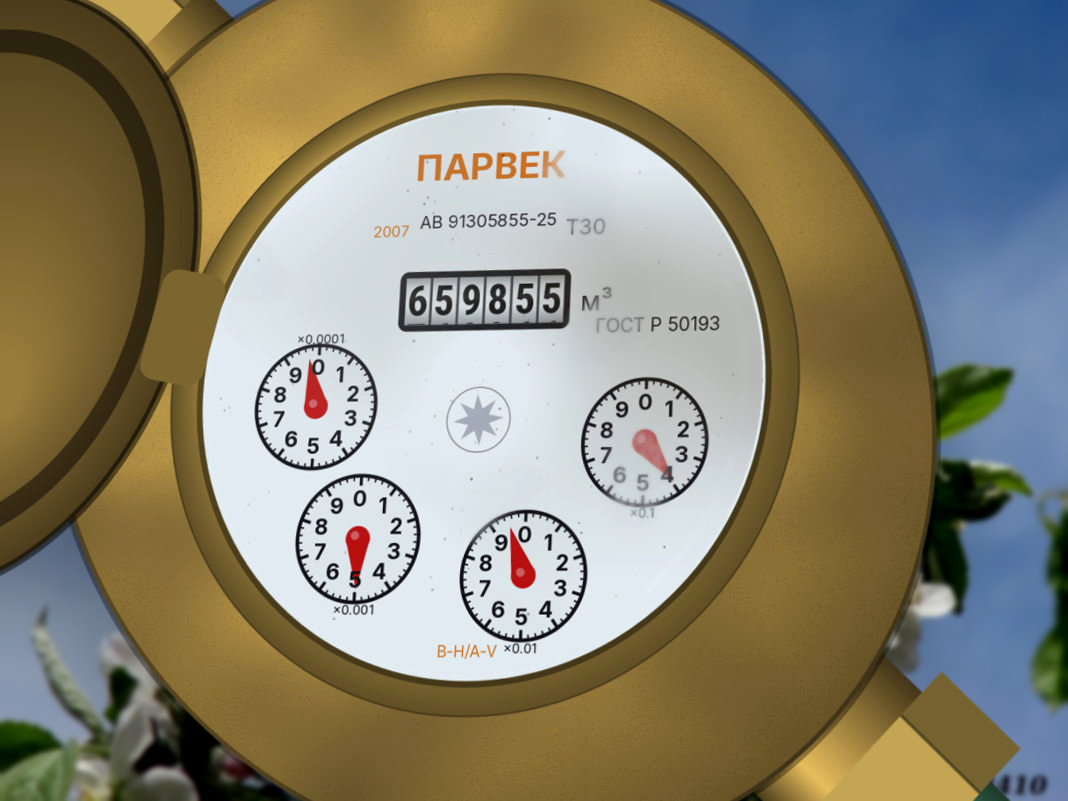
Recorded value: 659855.3949 m³
